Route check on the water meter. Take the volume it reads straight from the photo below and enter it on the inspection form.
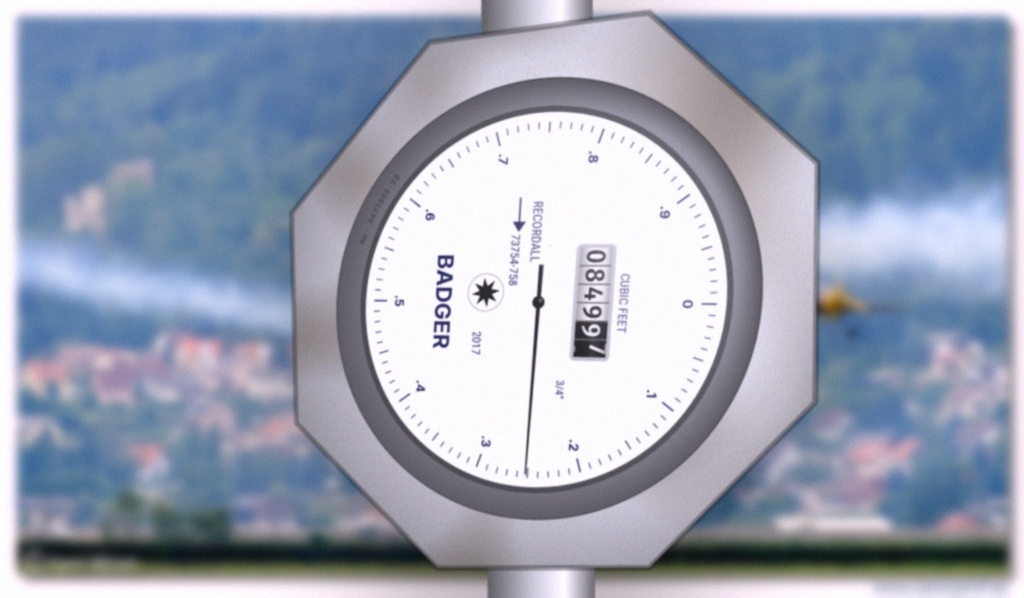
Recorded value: 84997.25 ft³
